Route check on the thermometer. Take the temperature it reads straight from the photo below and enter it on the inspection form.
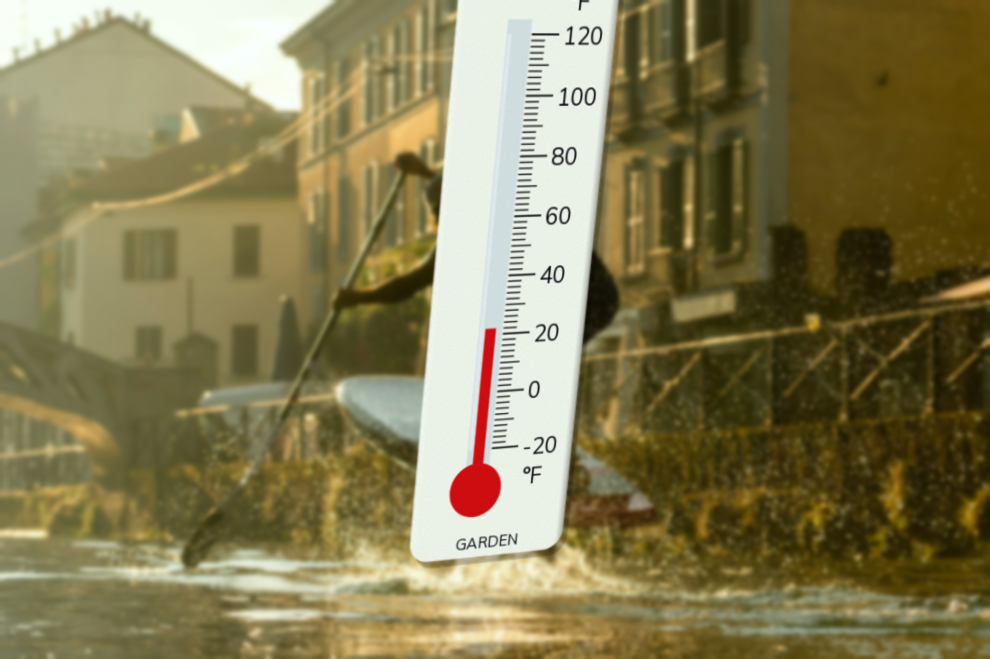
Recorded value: 22 °F
